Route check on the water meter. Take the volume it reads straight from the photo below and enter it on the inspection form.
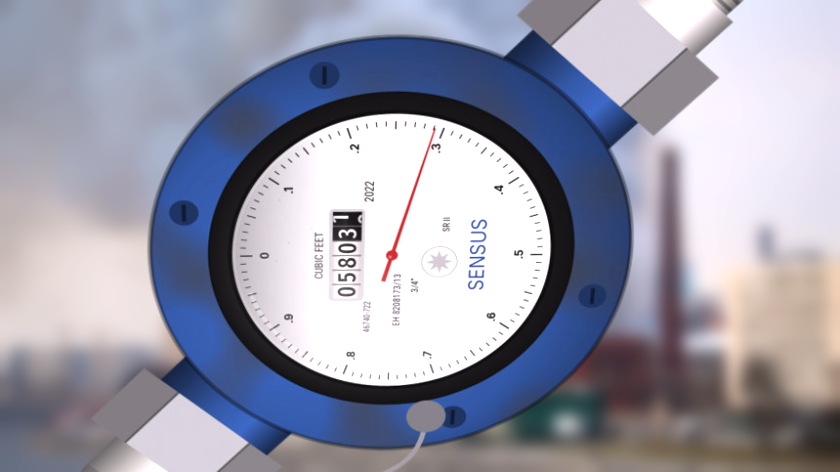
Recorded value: 58031.29 ft³
